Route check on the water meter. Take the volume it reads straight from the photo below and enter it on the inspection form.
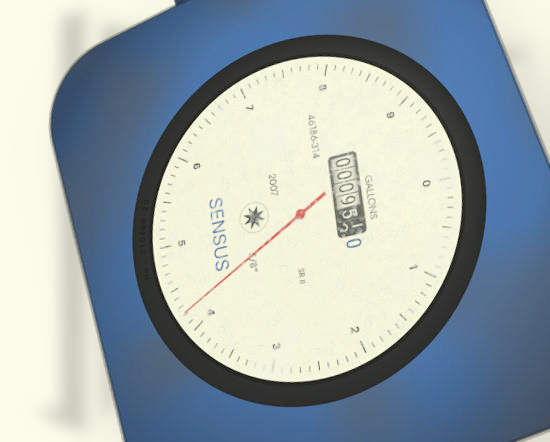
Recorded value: 9514.2 gal
